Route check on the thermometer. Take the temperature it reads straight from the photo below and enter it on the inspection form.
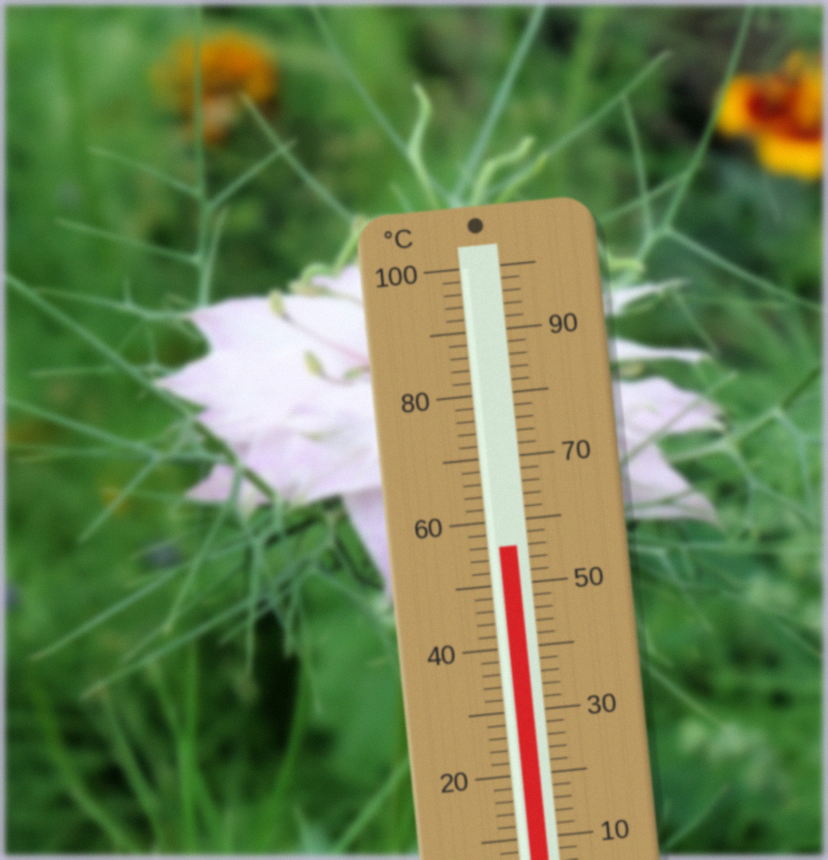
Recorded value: 56 °C
